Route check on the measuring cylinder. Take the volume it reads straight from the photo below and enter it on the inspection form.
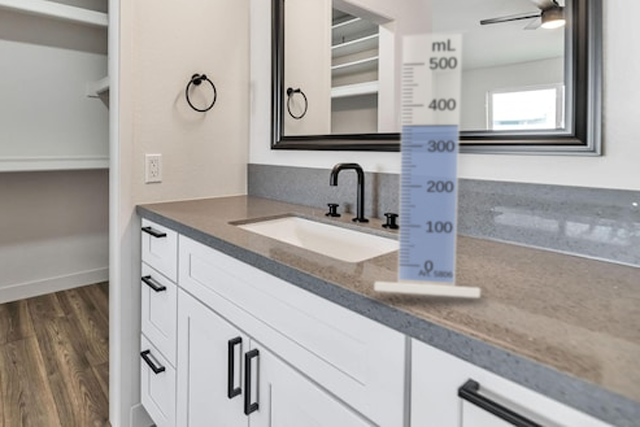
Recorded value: 350 mL
